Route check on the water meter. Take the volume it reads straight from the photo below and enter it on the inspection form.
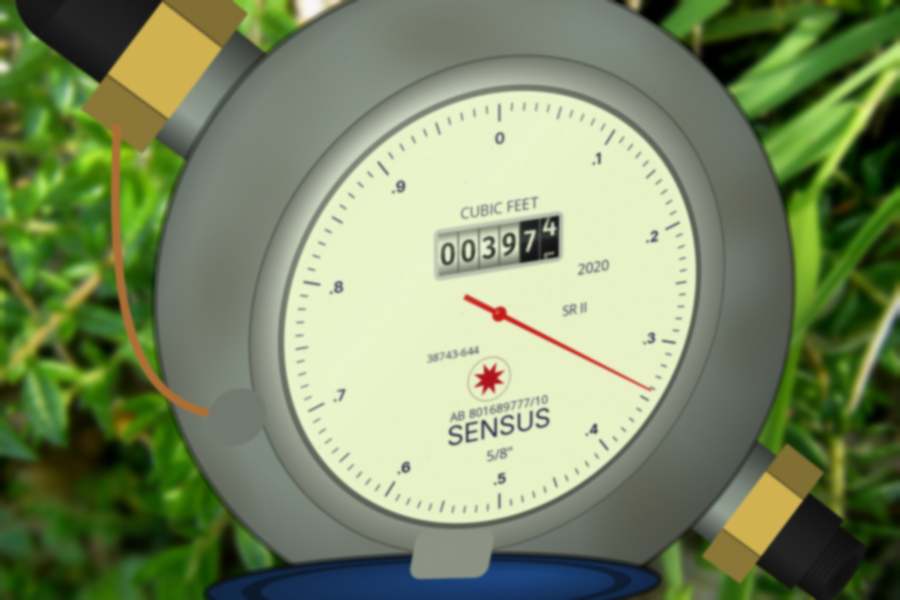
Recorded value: 3974.34 ft³
